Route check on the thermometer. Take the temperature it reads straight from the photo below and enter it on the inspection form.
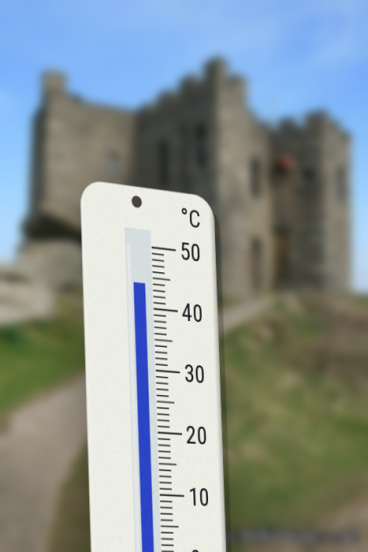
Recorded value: 44 °C
